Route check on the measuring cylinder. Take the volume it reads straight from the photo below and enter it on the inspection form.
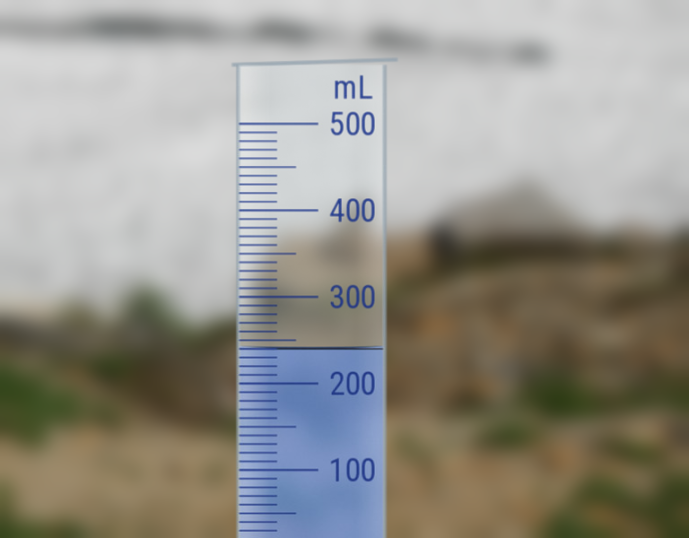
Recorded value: 240 mL
